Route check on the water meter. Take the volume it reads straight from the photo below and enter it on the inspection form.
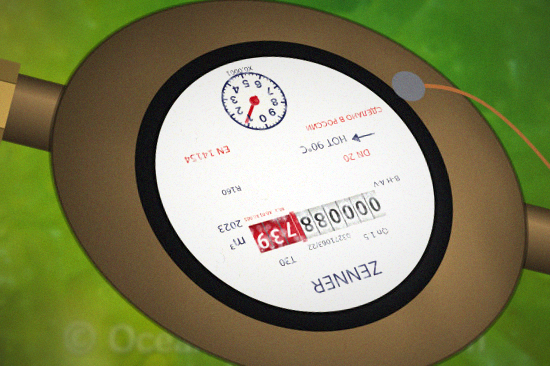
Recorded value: 88.7391 m³
